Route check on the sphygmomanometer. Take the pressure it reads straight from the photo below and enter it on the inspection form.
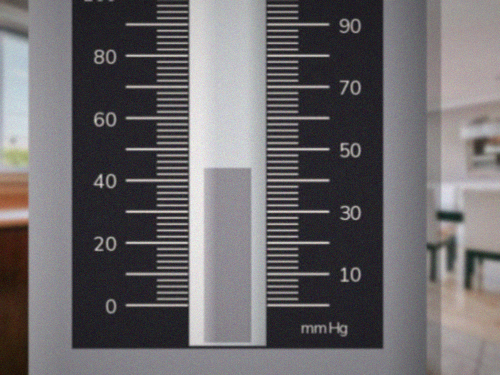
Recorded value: 44 mmHg
